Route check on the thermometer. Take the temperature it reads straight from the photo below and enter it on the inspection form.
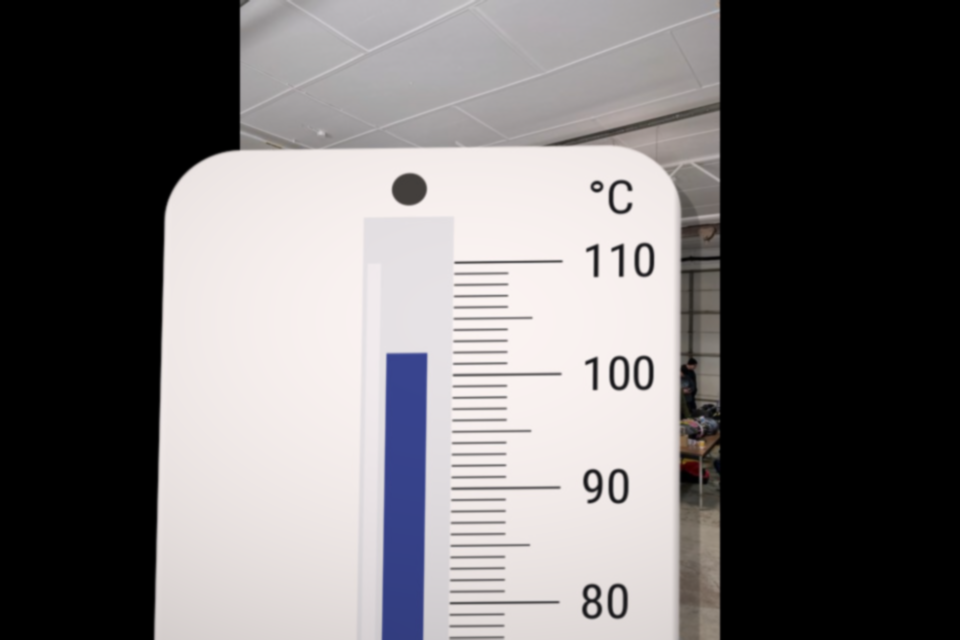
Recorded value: 102 °C
